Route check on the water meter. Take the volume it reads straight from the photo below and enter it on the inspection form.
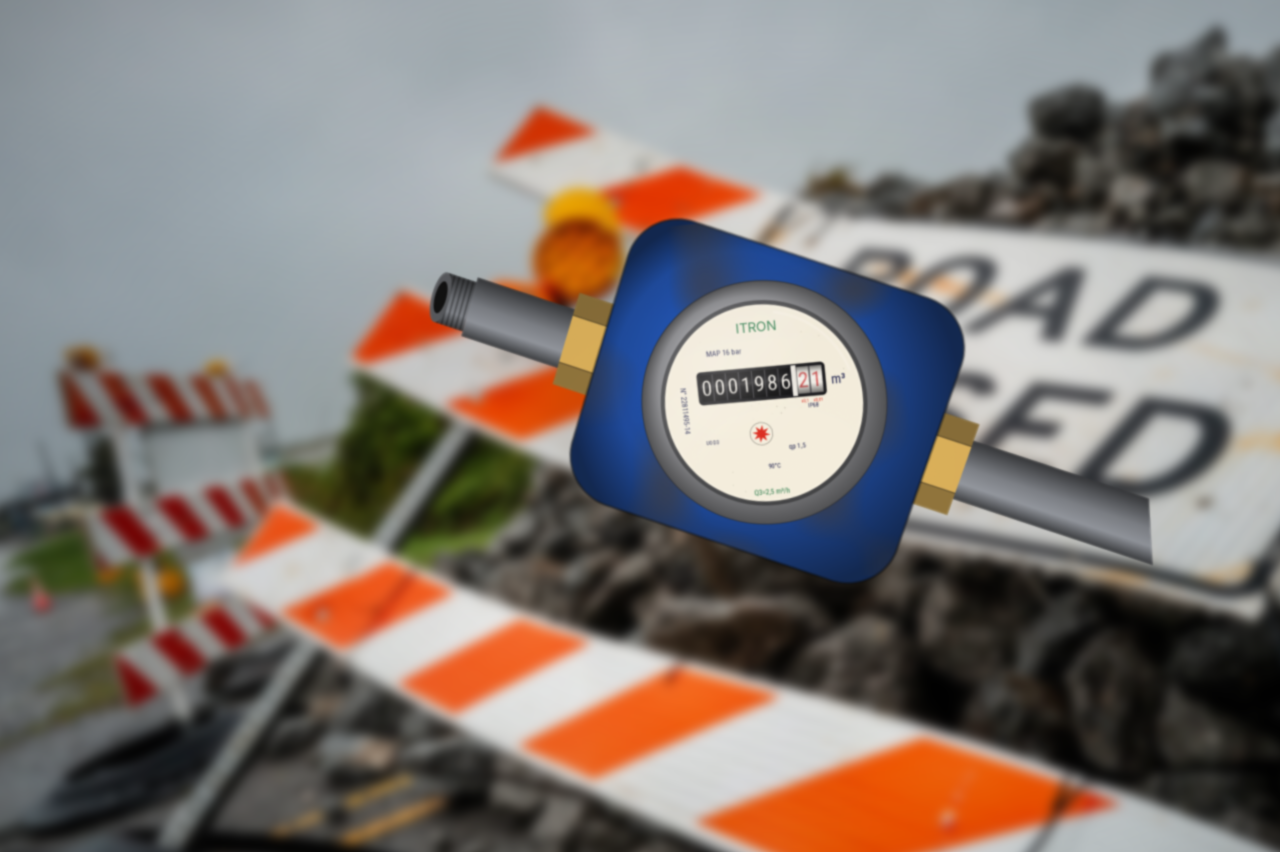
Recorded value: 1986.21 m³
